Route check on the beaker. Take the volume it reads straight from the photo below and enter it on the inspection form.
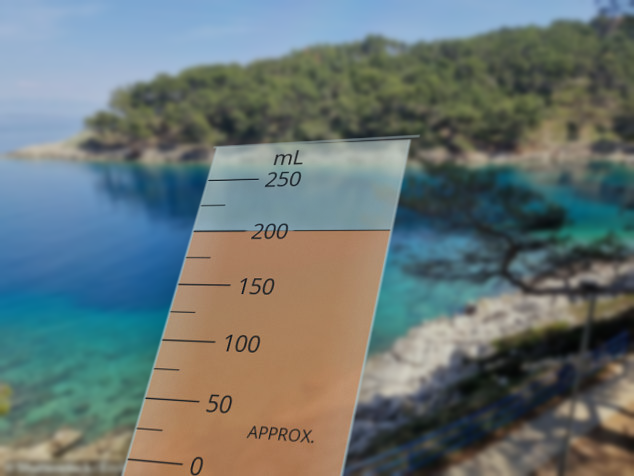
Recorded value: 200 mL
